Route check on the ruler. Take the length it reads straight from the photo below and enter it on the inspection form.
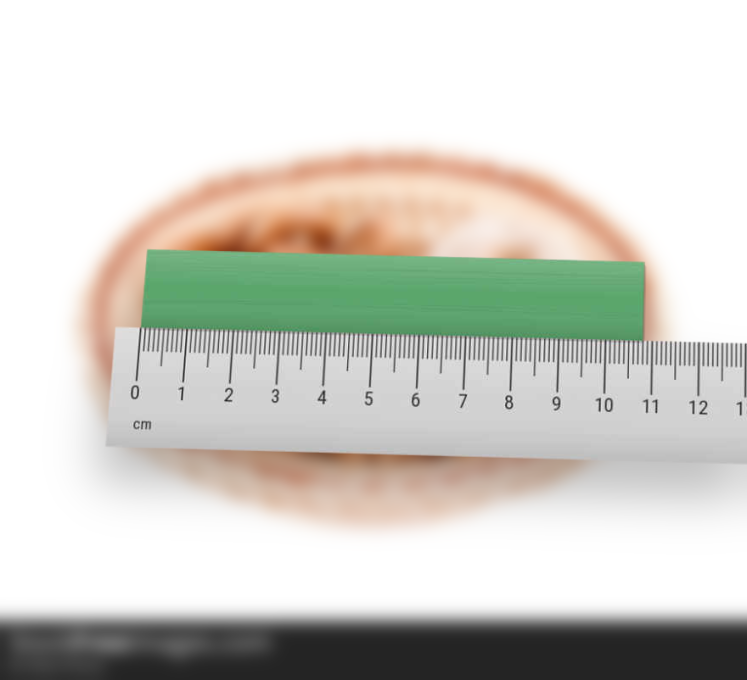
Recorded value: 10.8 cm
